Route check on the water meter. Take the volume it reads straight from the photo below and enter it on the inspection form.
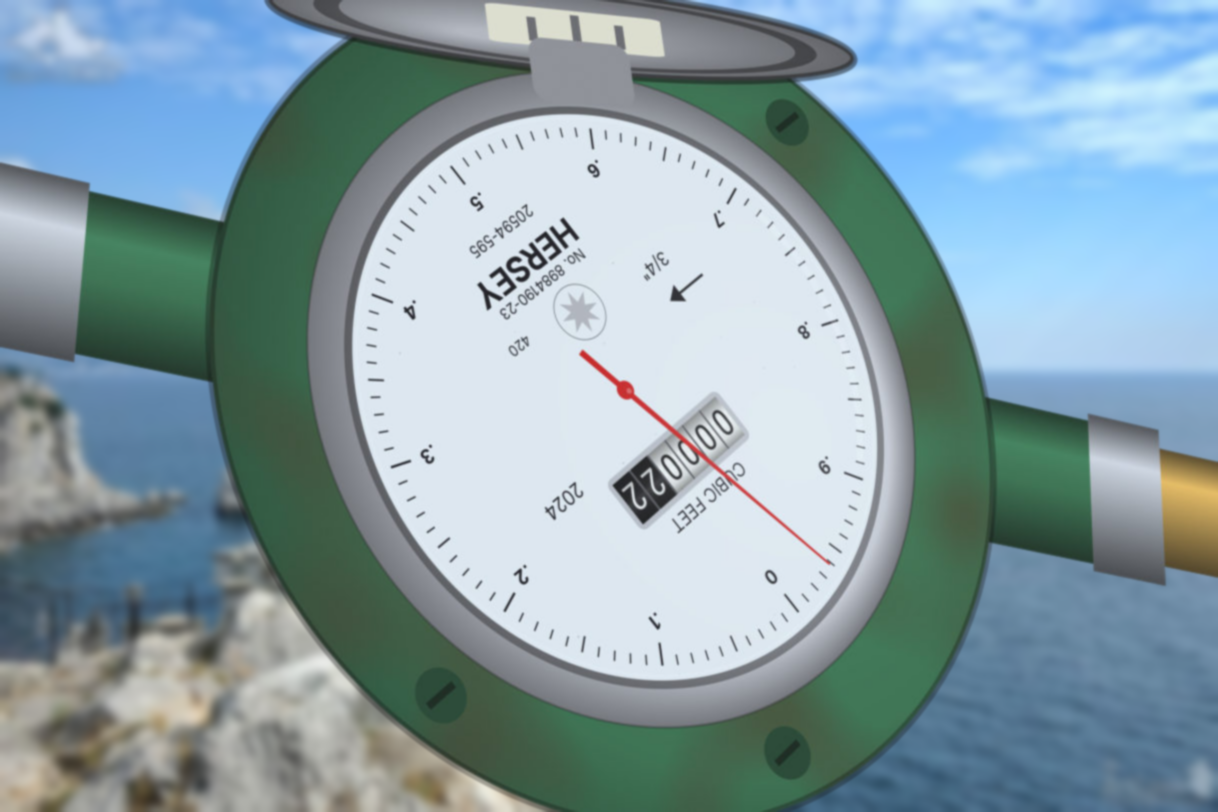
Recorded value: 21.96 ft³
